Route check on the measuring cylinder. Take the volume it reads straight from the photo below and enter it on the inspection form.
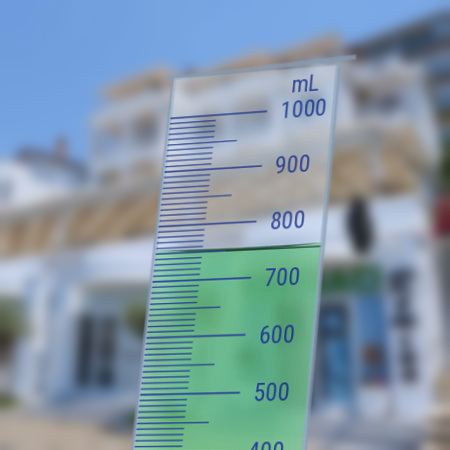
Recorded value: 750 mL
